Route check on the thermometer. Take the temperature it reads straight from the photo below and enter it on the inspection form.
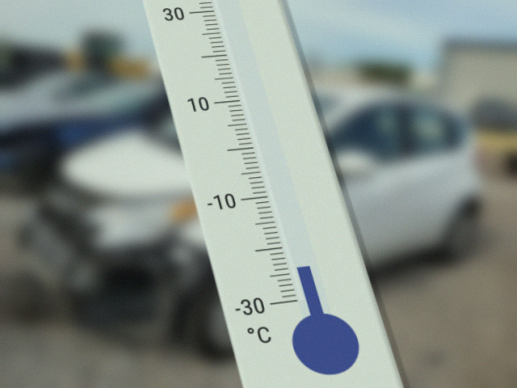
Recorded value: -24 °C
